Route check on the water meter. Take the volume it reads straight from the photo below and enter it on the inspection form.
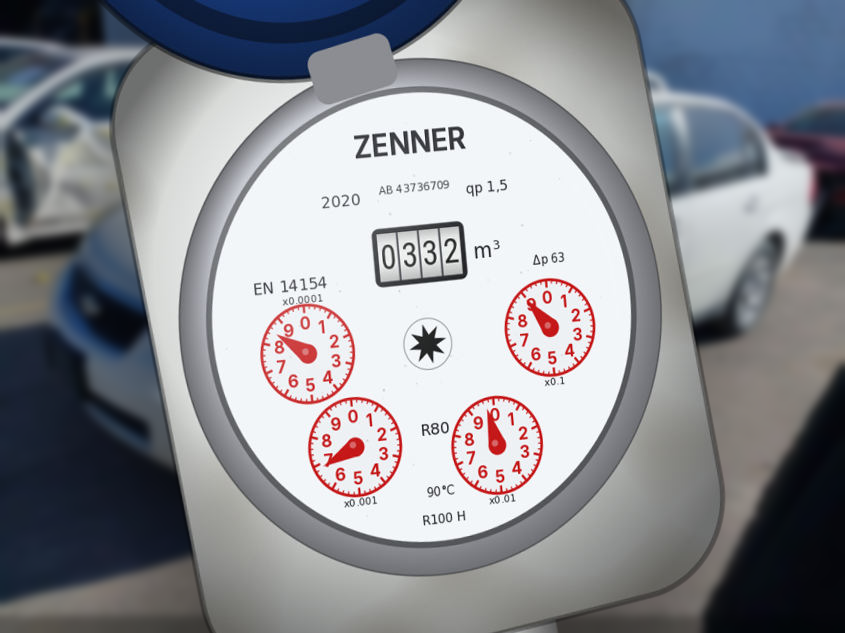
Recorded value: 332.8968 m³
